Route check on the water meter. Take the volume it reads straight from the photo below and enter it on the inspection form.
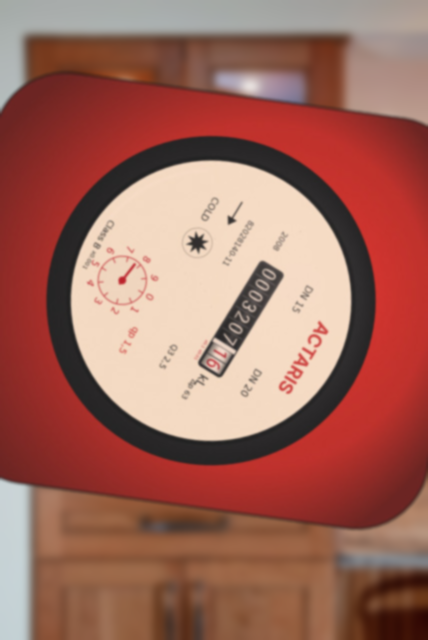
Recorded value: 3207.167 kL
